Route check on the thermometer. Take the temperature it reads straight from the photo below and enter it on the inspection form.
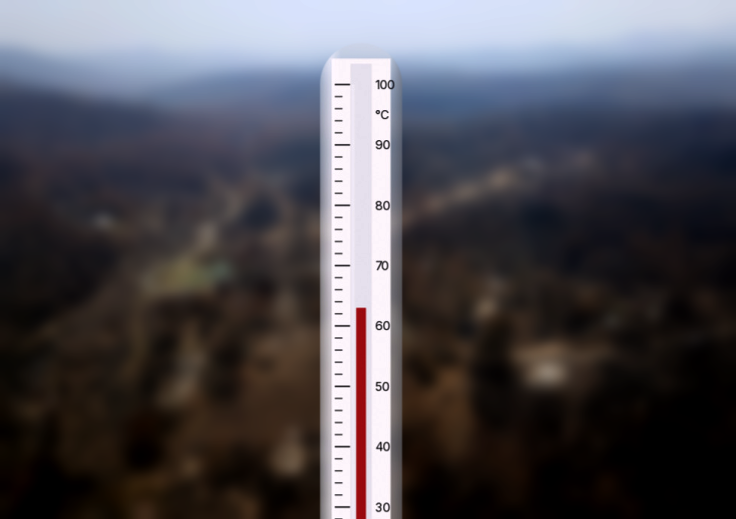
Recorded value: 63 °C
